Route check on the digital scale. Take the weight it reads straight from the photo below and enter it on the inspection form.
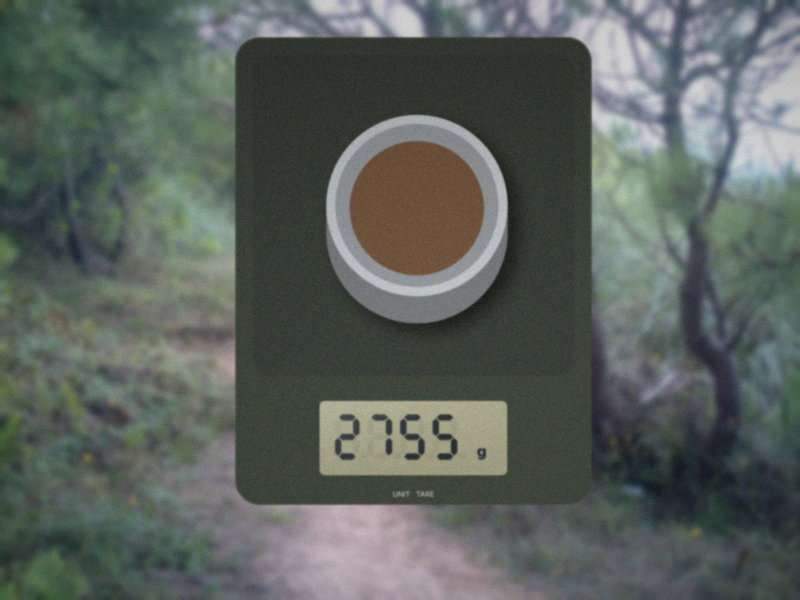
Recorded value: 2755 g
